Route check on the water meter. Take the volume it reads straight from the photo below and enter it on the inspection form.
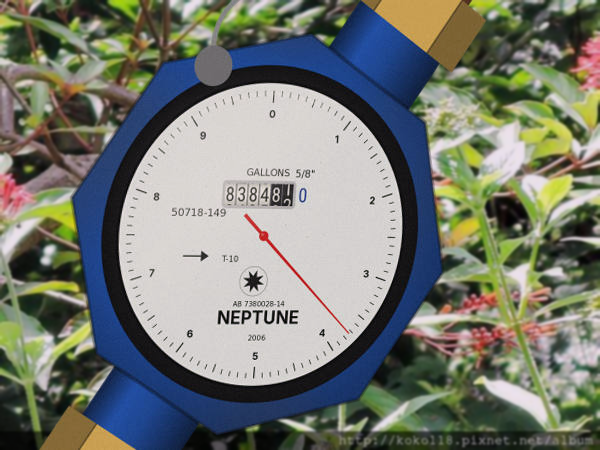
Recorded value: 8384813.7 gal
